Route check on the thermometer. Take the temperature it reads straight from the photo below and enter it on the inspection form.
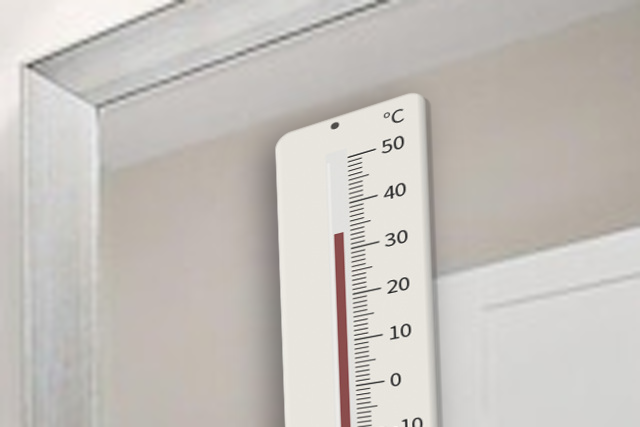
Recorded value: 34 °C
